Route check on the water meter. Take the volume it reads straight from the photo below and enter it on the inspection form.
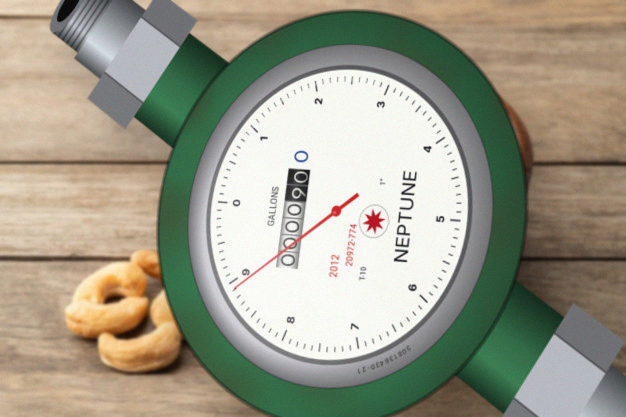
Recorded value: 898.9 gal
